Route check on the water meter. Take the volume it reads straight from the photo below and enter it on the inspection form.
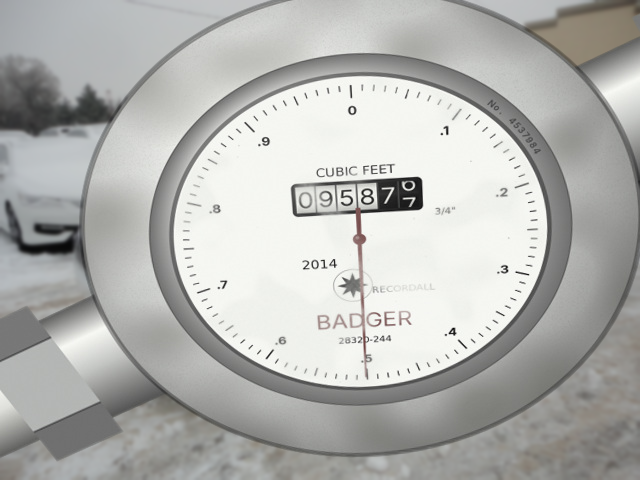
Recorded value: 95876.50 ft³
